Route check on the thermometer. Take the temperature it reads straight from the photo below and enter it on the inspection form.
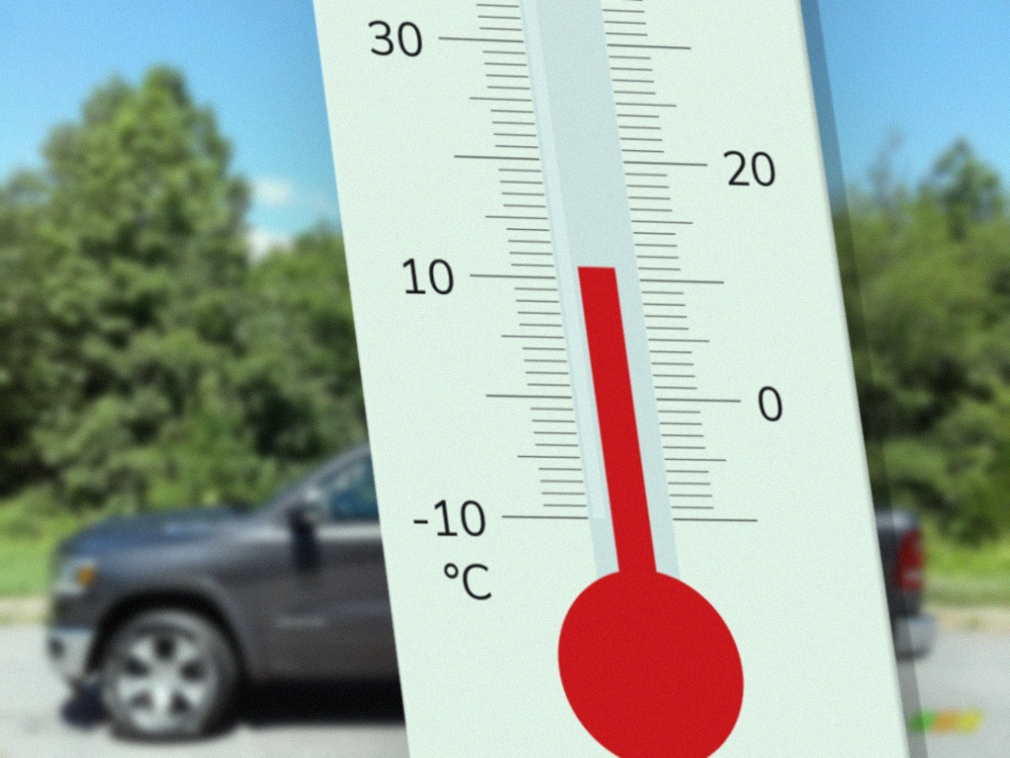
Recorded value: 11 °C
